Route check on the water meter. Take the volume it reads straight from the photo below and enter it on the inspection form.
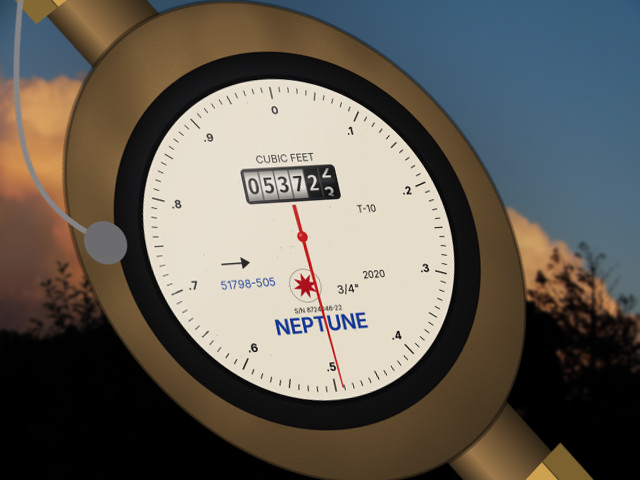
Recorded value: 53722.49 ft³
